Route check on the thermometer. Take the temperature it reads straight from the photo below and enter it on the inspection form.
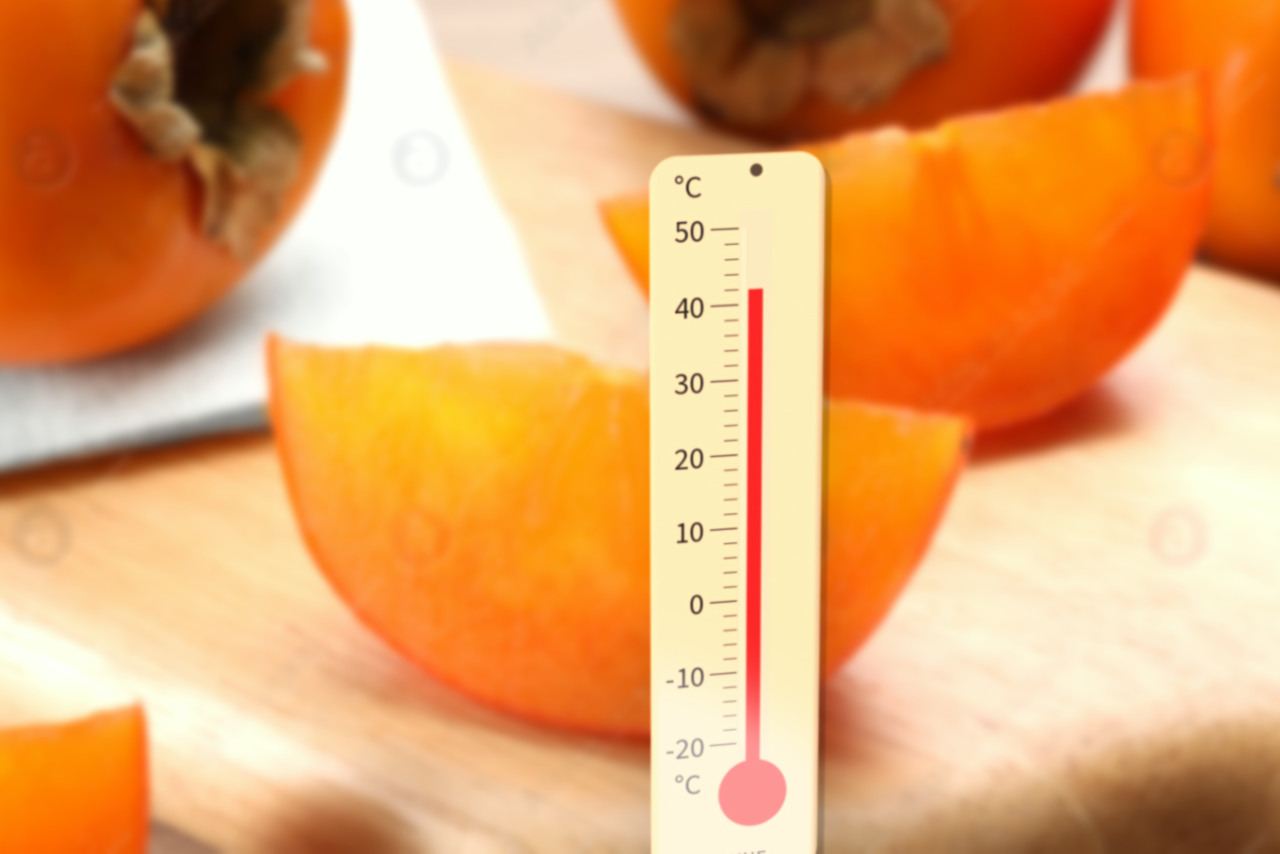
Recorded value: 42 °C
